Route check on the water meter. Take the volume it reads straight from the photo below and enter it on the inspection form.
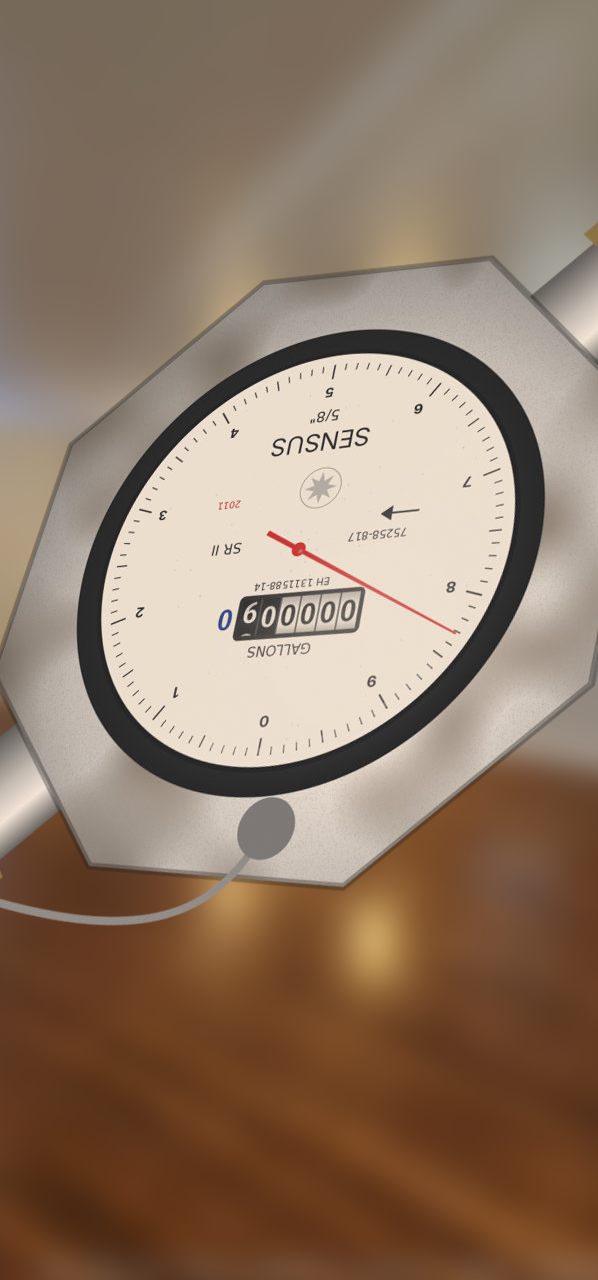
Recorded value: 88.3 gal
